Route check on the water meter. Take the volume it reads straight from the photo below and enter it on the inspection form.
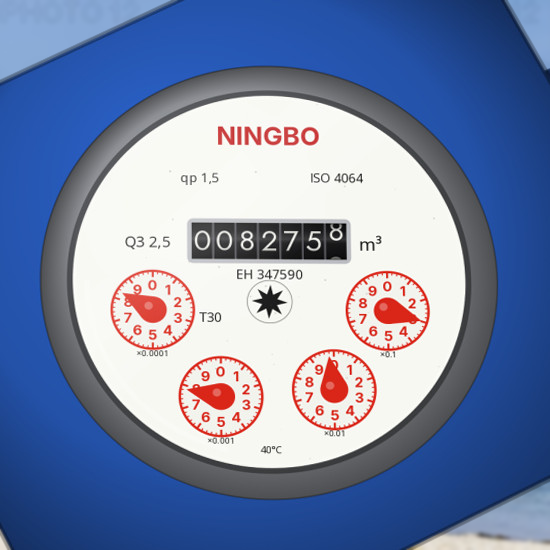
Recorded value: 82758.2978 m³
